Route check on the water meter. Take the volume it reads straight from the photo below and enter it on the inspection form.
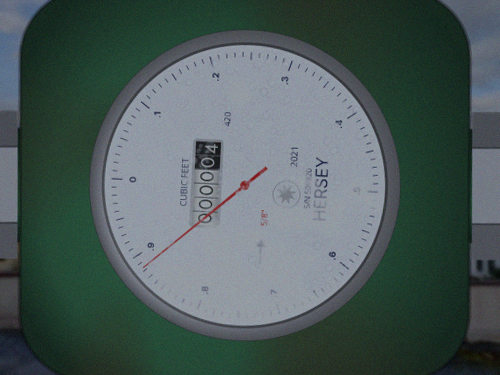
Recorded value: 3.88 ft³
